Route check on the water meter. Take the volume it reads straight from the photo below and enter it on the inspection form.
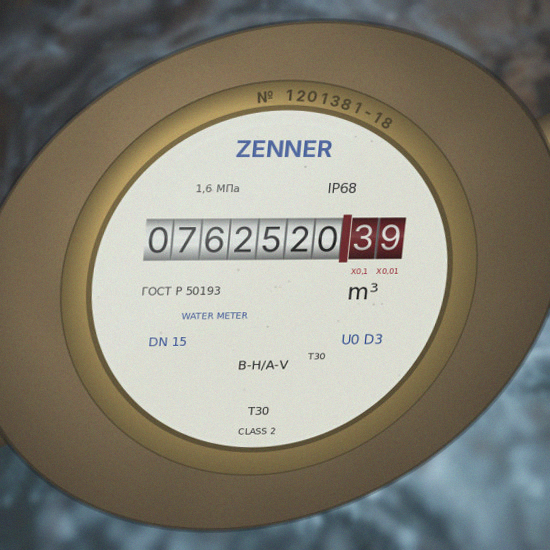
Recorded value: 762520.39 m³
